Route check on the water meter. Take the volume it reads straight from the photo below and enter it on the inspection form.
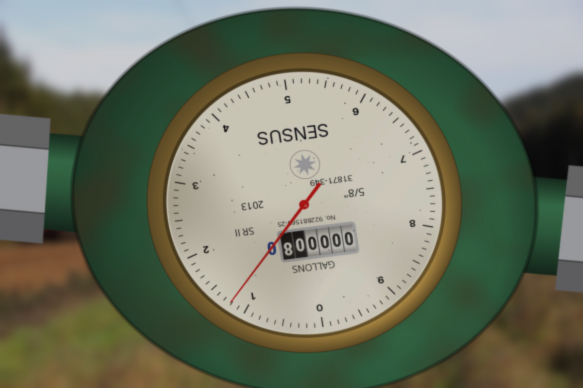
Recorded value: 81.2 gal
